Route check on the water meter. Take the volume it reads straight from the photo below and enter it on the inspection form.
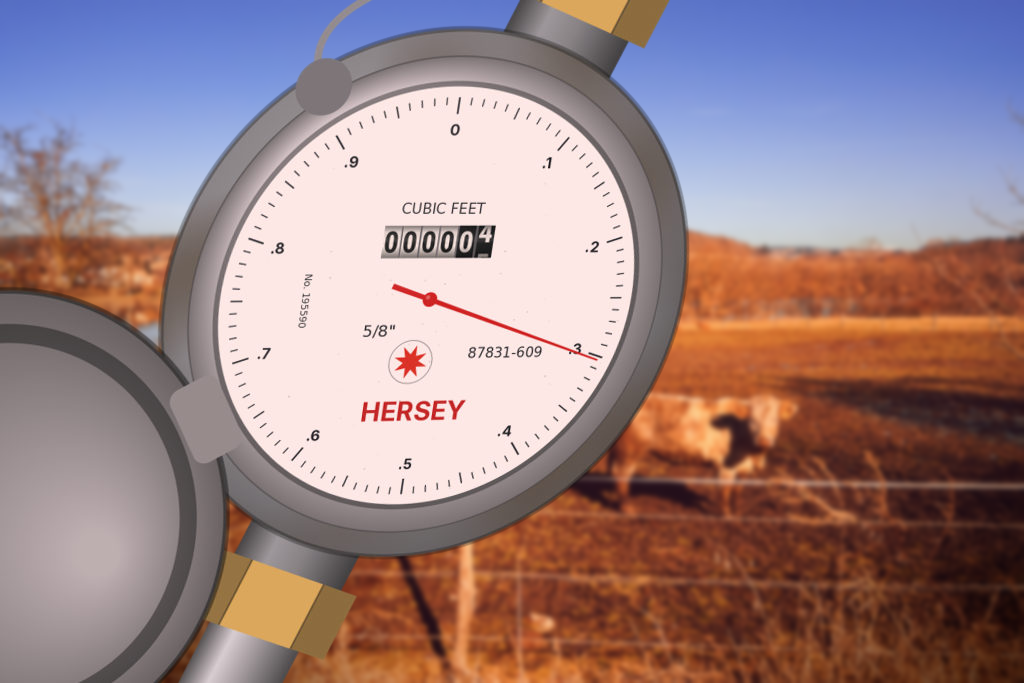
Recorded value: 4.30 ft³
